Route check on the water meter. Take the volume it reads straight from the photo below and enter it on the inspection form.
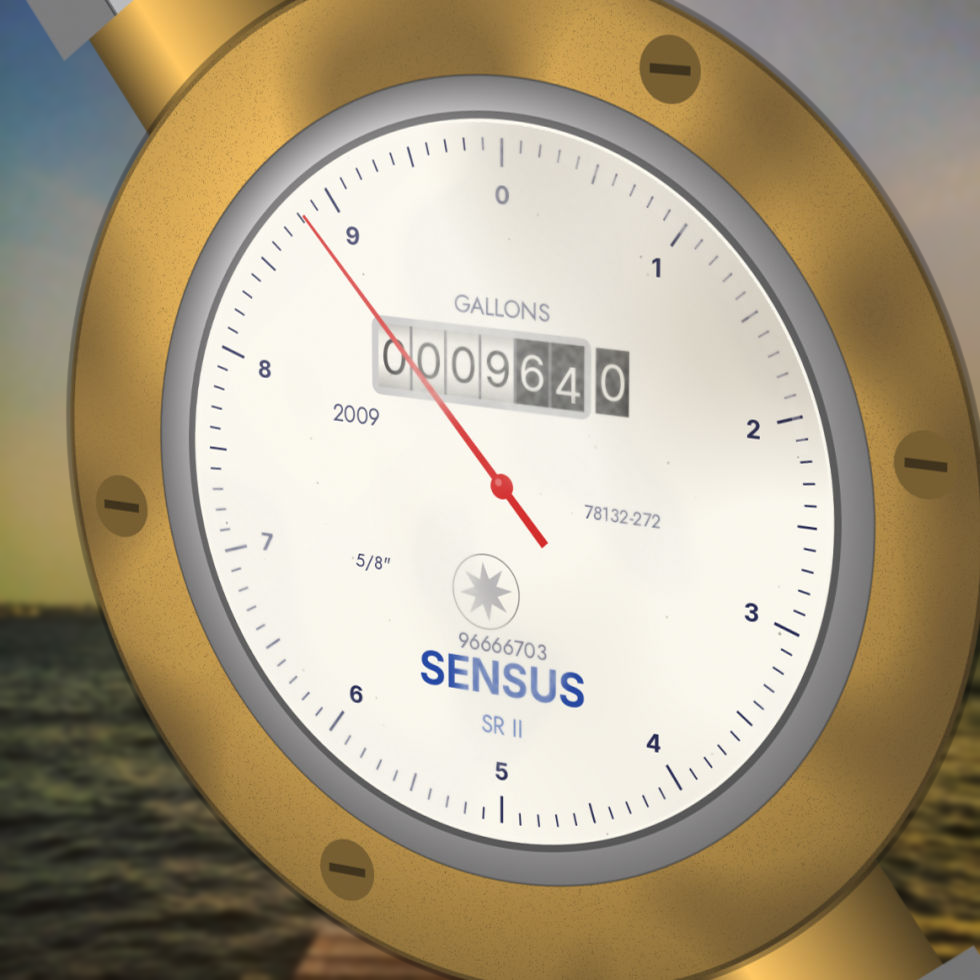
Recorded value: 9638.8 gal
